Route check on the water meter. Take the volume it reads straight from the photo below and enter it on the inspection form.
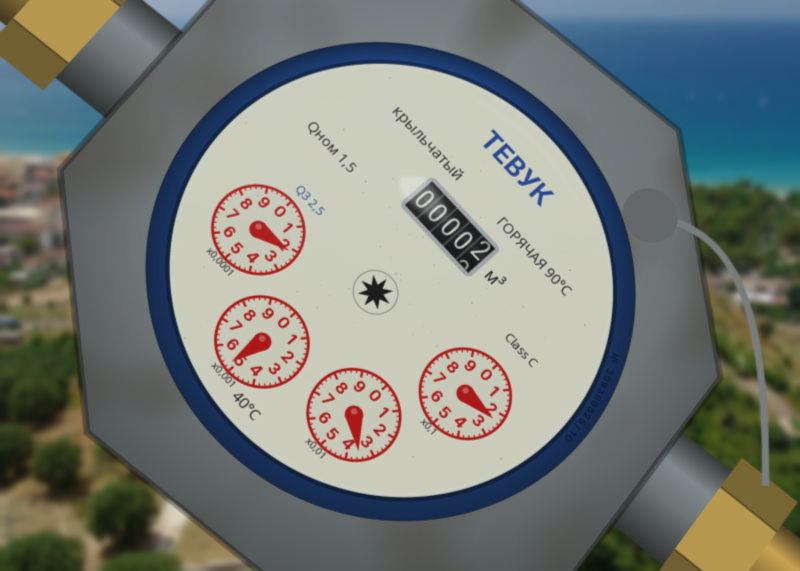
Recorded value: 2.2352 m³
